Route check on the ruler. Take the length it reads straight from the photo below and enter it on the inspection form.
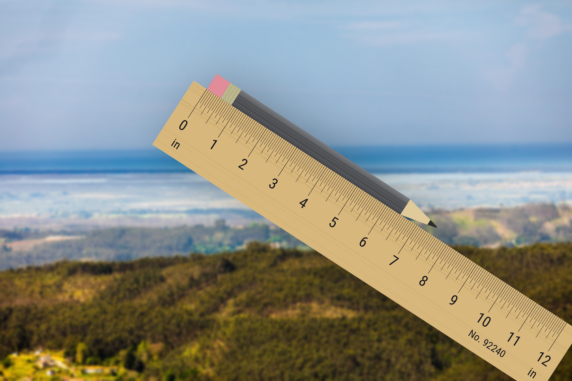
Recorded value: 7.5 in
